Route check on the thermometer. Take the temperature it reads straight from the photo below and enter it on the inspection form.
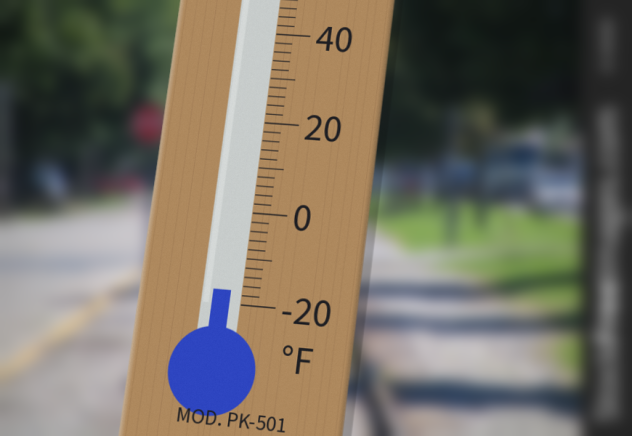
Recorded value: -17 °F
